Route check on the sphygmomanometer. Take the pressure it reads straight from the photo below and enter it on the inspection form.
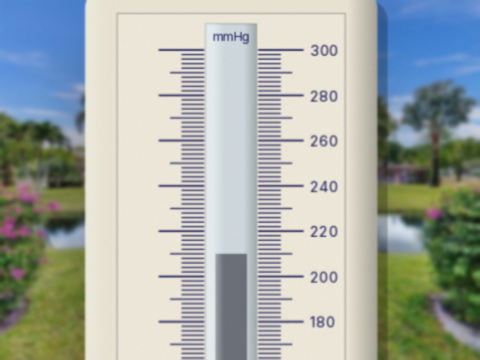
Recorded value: 210 mmHg
